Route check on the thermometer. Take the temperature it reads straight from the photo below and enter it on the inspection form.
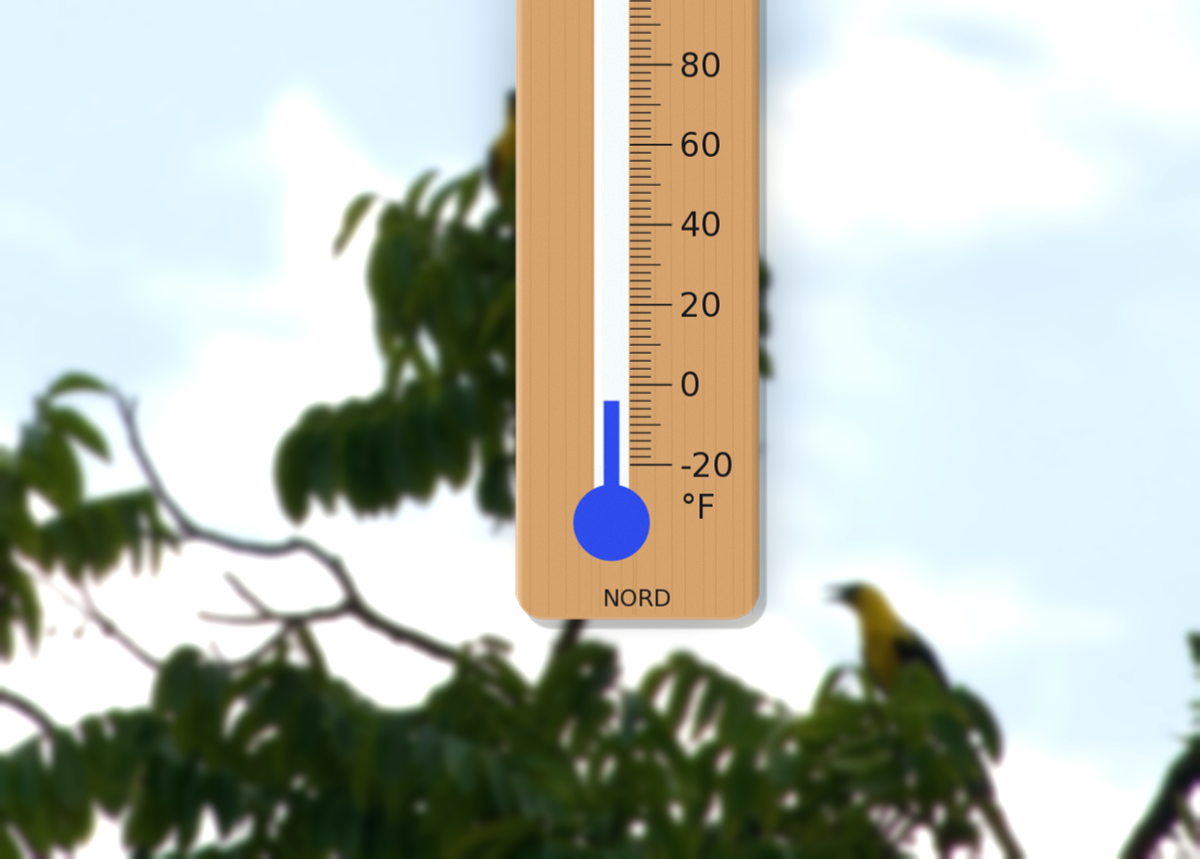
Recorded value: -4 °F
